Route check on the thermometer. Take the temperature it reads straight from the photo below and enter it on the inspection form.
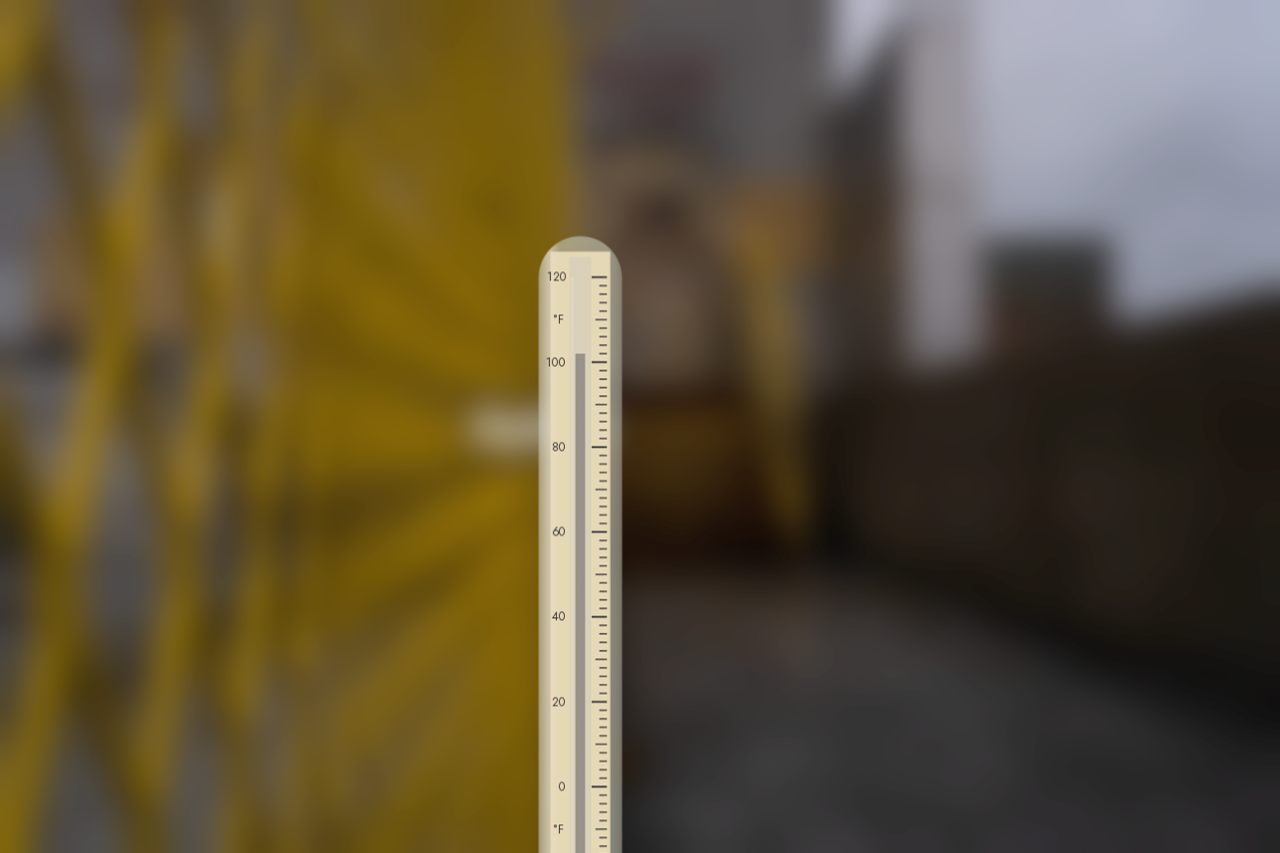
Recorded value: 102 °F
